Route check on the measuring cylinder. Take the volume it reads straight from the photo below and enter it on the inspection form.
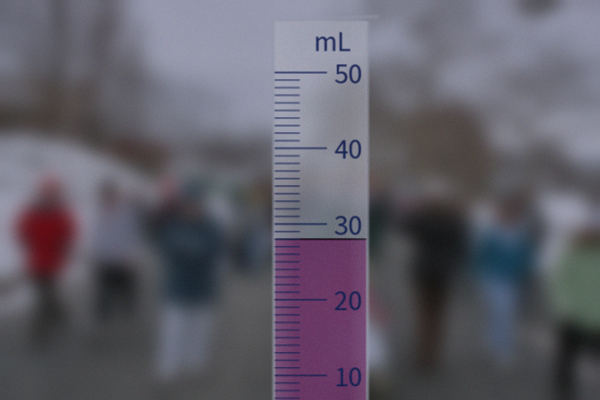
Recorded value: 28 mL
